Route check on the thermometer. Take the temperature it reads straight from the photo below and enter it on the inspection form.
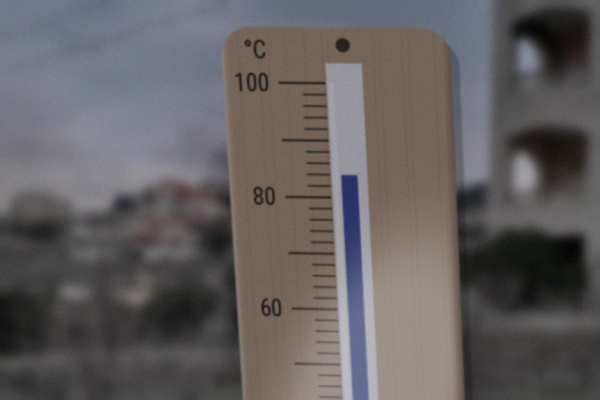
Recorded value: 84 °C
